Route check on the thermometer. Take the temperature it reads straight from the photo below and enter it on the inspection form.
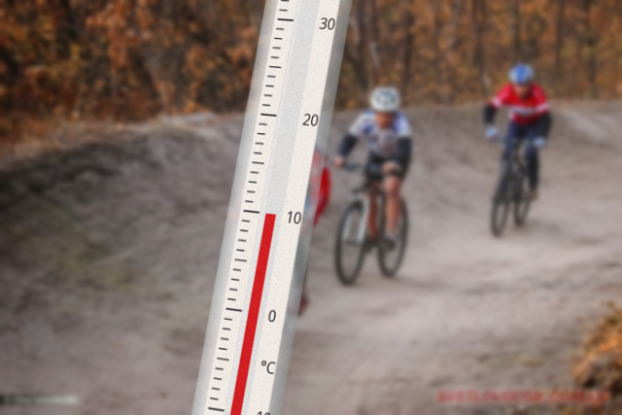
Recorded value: 10 °C
